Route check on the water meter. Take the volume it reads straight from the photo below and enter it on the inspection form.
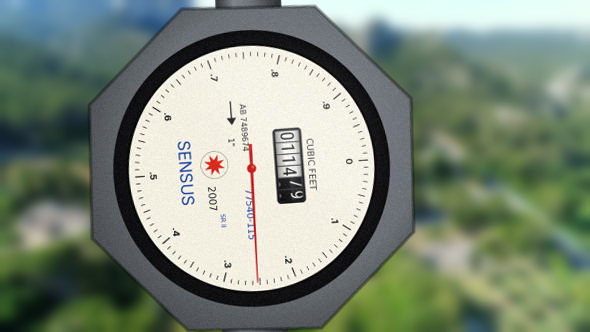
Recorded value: 11479.25 ft³
